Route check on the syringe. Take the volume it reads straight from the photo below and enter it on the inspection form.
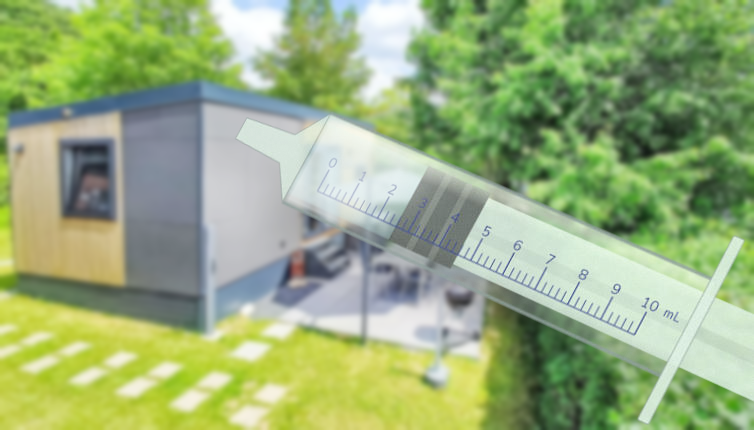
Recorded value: 2.6 mL
